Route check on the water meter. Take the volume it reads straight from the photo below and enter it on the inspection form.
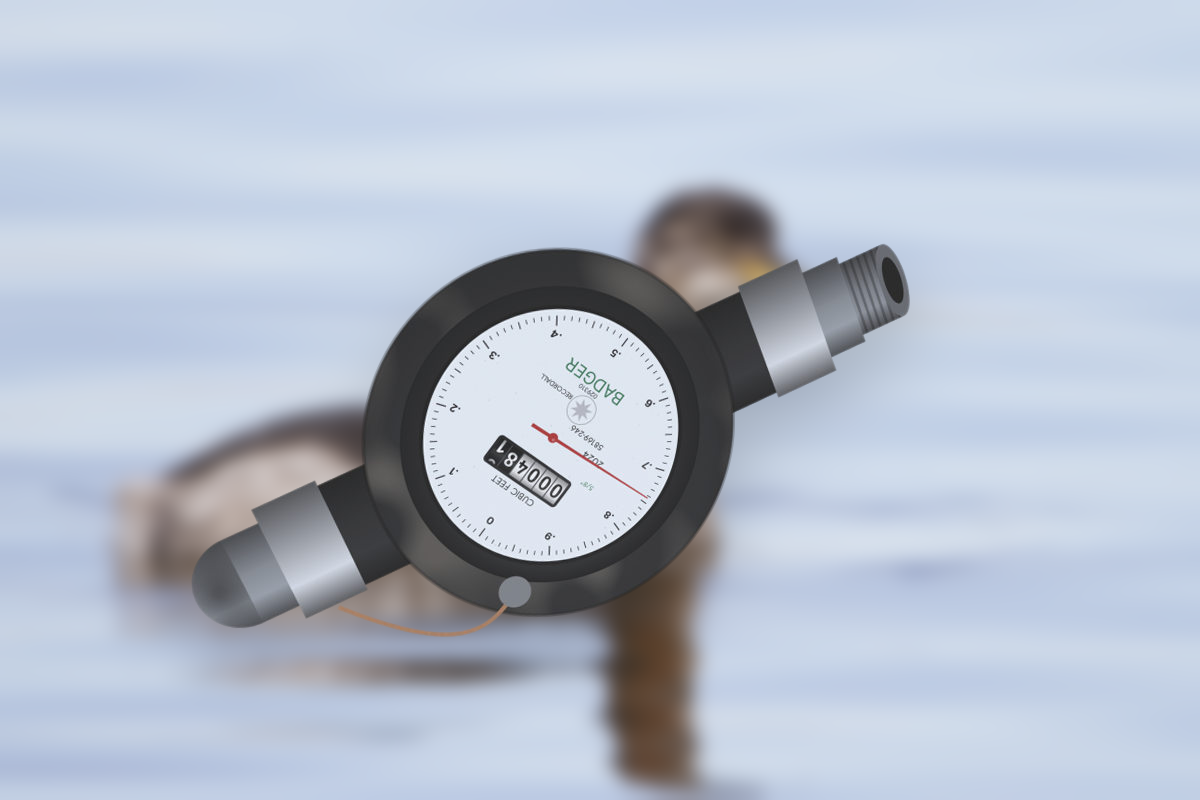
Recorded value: 480.74 ft³
